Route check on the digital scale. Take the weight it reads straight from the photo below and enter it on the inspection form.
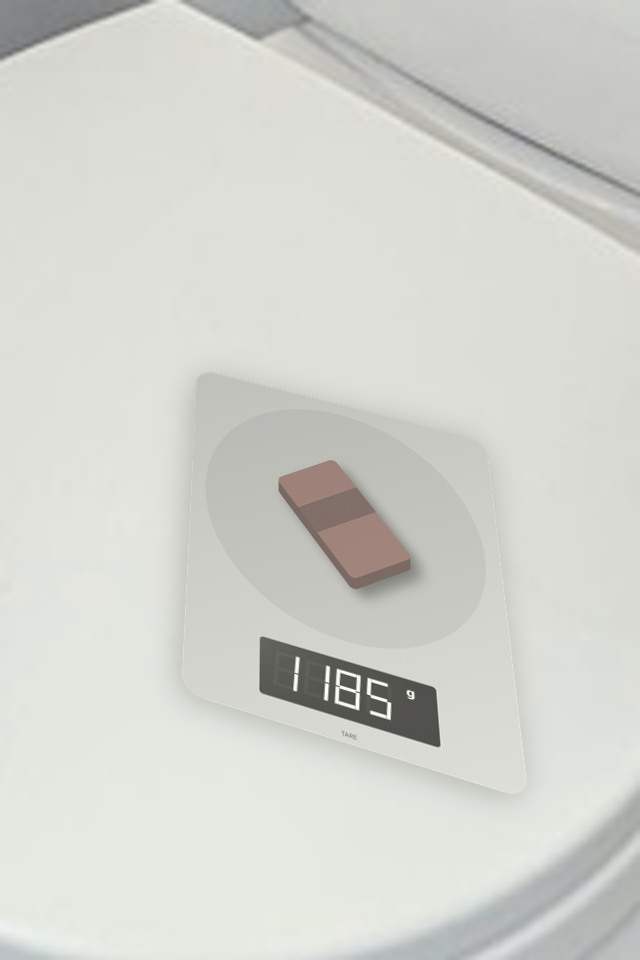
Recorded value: 1185 g
